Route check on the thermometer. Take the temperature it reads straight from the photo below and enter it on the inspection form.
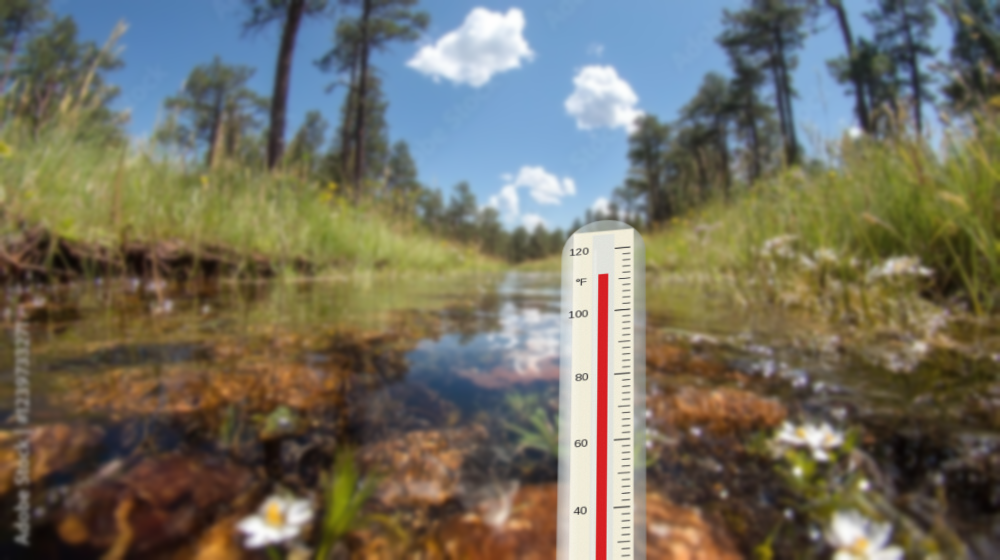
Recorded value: 112 °F
